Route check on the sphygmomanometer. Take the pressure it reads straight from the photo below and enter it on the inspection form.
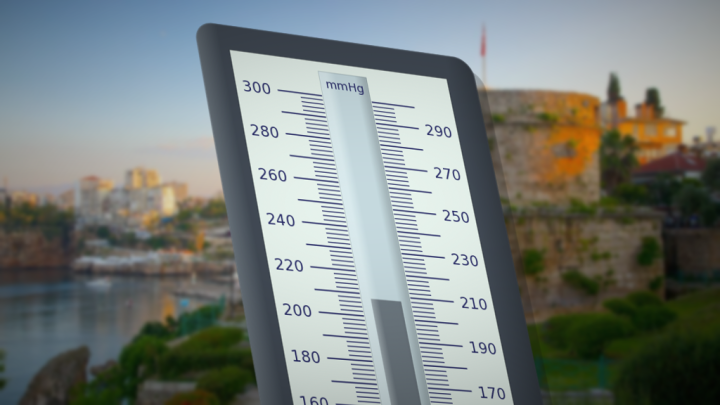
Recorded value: 208 mmHg
